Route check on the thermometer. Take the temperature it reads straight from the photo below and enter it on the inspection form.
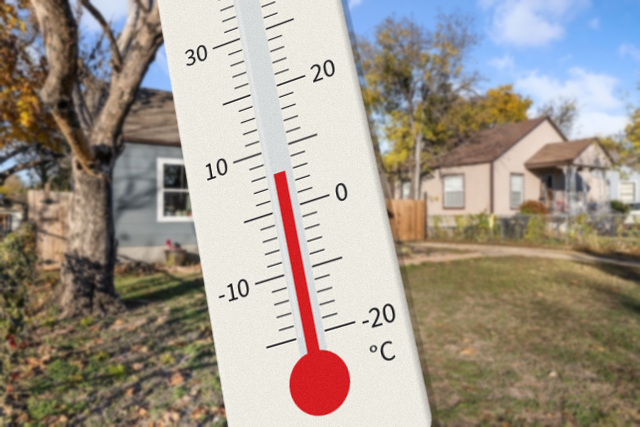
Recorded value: 6 °C
